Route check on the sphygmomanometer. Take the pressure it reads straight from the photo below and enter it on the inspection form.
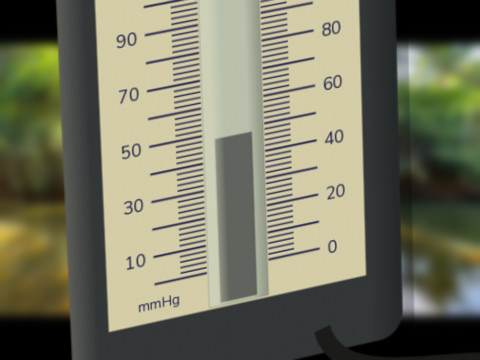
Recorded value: 48 mmHg
